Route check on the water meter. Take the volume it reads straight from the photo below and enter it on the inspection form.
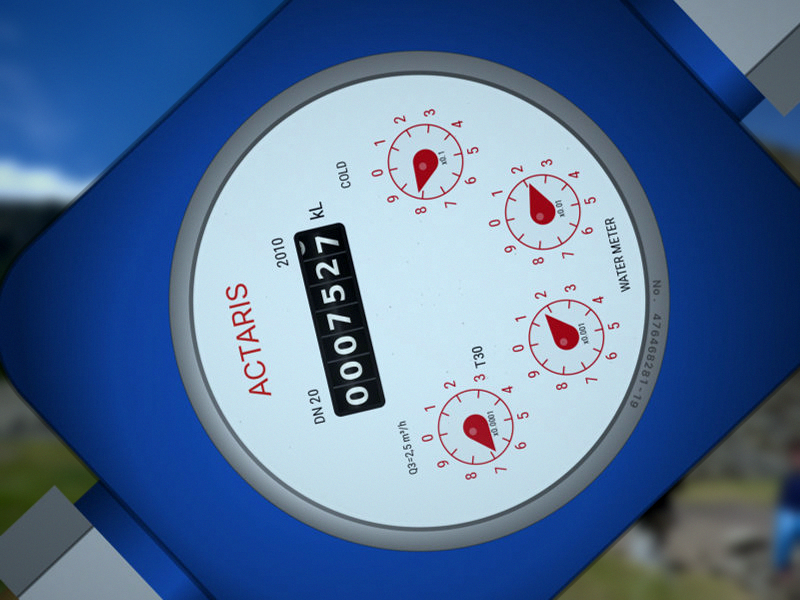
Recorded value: 7526.8216 kL
